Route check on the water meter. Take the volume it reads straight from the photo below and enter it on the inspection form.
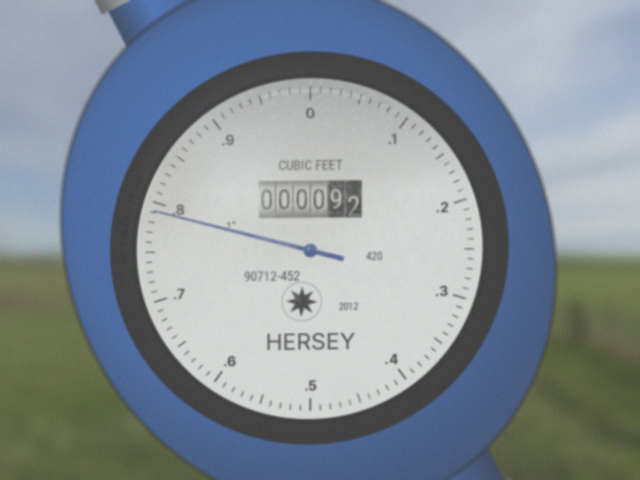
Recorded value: 91.79 ft³
